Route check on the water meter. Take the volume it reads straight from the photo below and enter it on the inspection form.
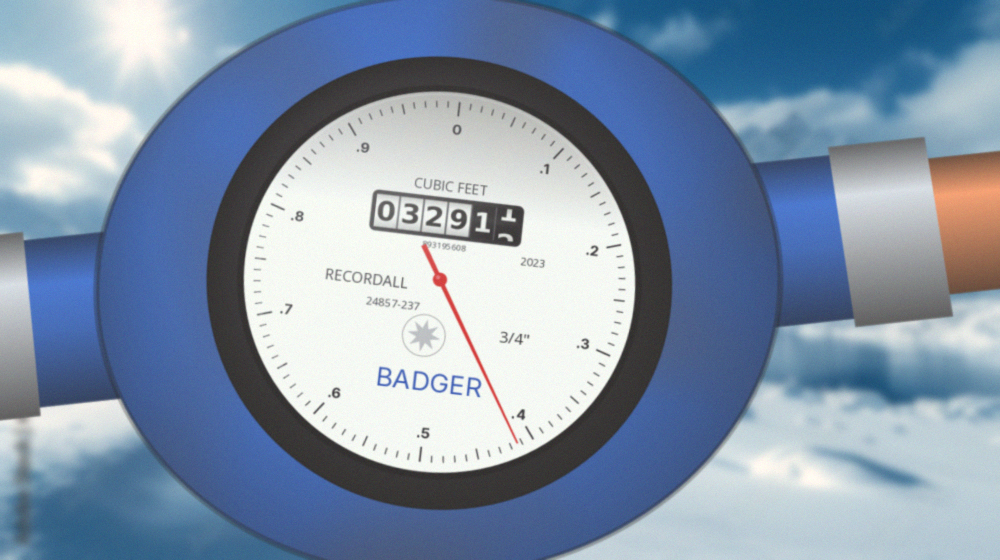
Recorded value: 32911.41 ft³
